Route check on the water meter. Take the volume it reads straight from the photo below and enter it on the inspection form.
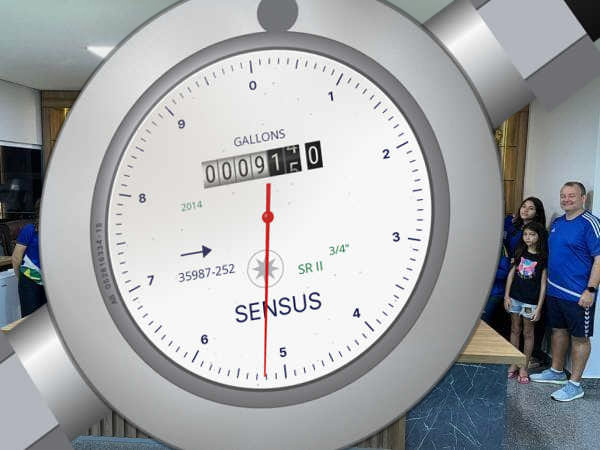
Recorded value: 9145.2 gal
